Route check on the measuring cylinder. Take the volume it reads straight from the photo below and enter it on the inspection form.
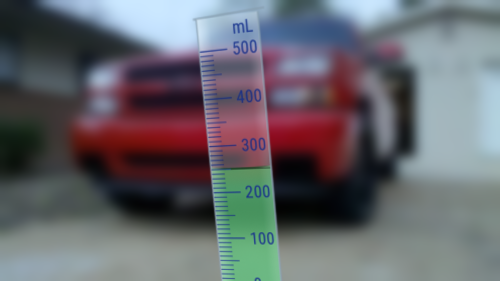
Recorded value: 250 mL
